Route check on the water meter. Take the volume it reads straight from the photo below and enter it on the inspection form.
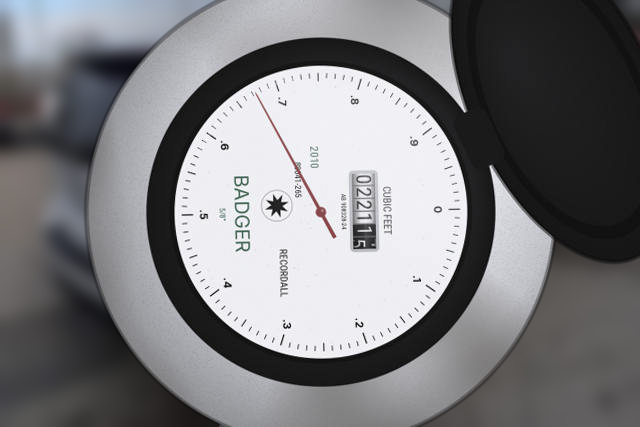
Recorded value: 22114.67 ft³
